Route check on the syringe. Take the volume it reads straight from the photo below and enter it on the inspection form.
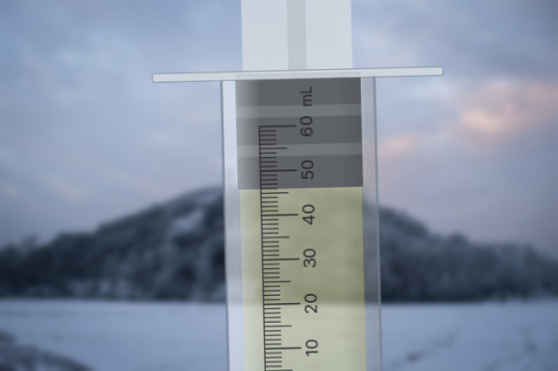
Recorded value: 46 mL
